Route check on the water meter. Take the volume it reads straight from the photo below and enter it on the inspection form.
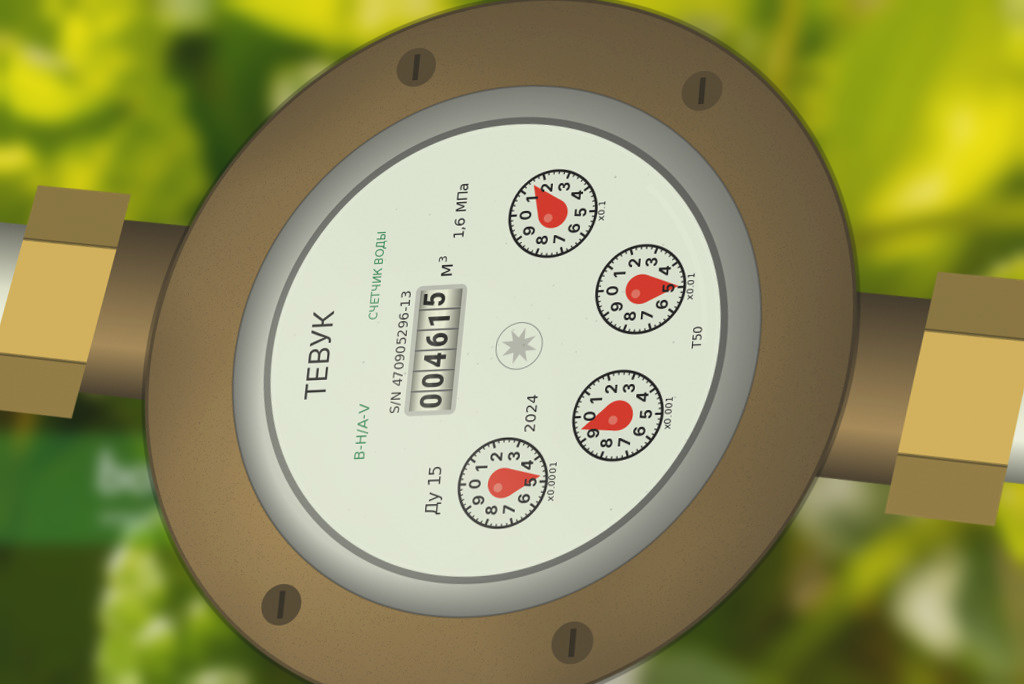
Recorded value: 4615.1494 m³
